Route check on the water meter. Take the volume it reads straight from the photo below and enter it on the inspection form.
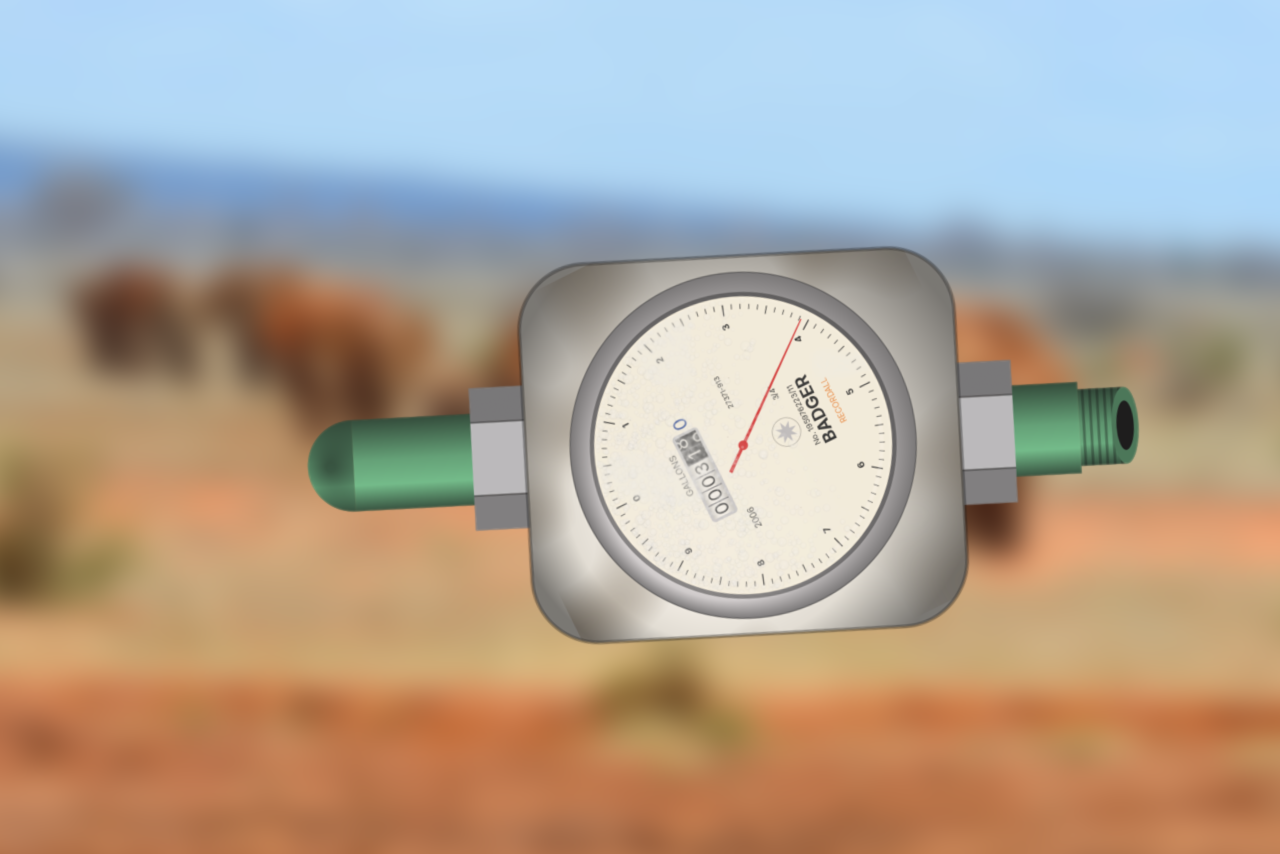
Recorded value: 3183.9 gal
